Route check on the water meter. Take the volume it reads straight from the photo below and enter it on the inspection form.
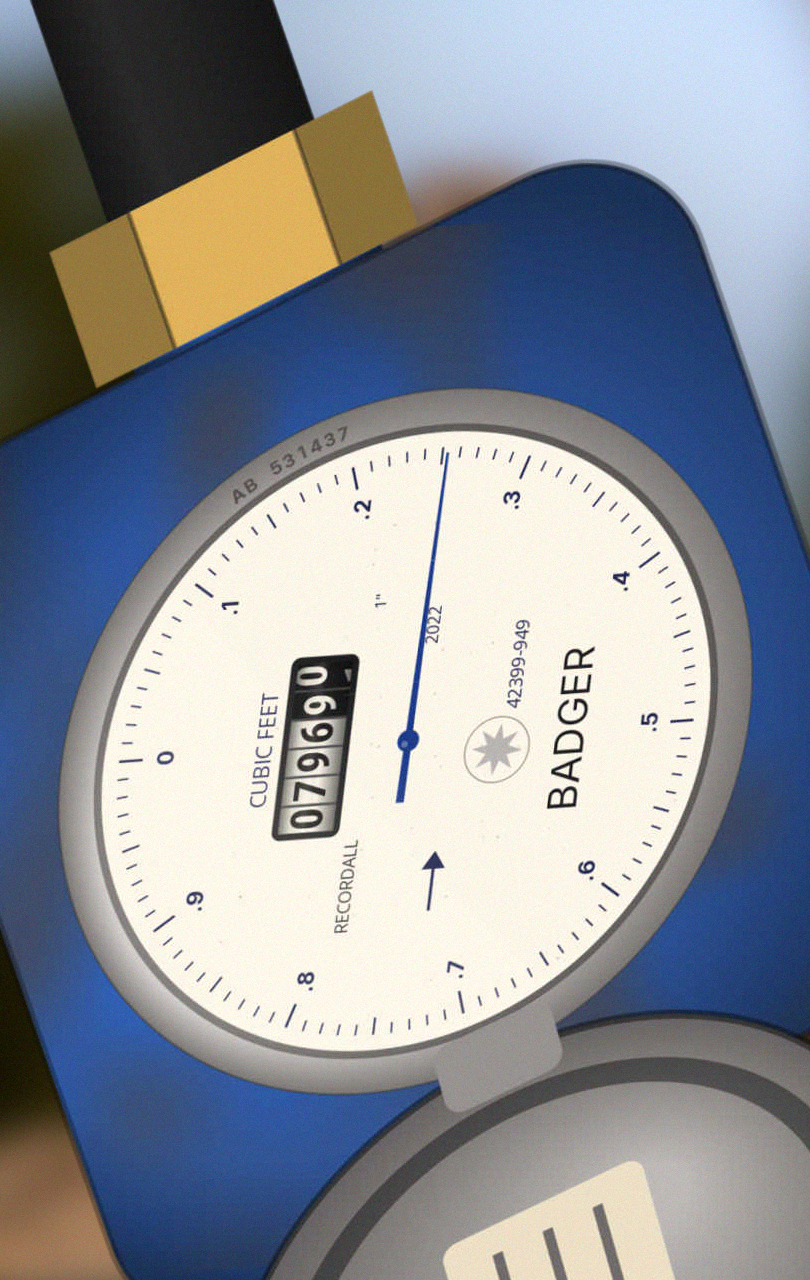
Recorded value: 79690.25 ft³
